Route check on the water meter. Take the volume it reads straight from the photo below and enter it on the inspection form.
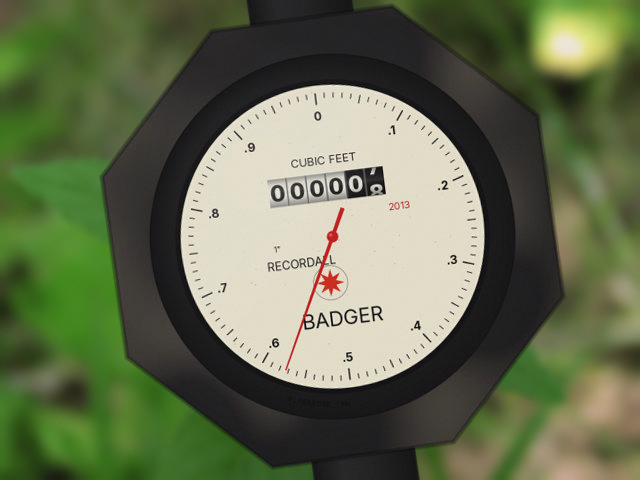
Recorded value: 7.57 ft³
